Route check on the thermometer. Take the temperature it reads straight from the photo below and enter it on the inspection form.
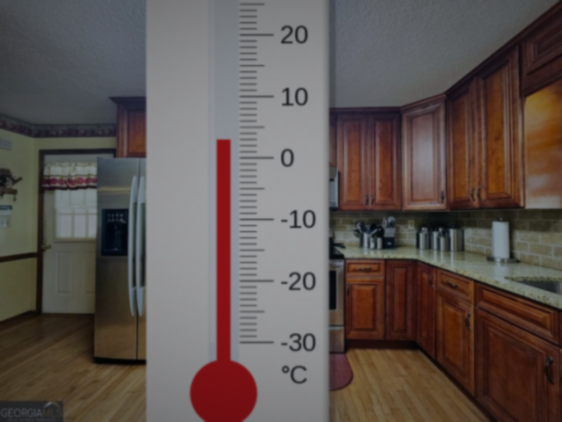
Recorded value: 3 °C
